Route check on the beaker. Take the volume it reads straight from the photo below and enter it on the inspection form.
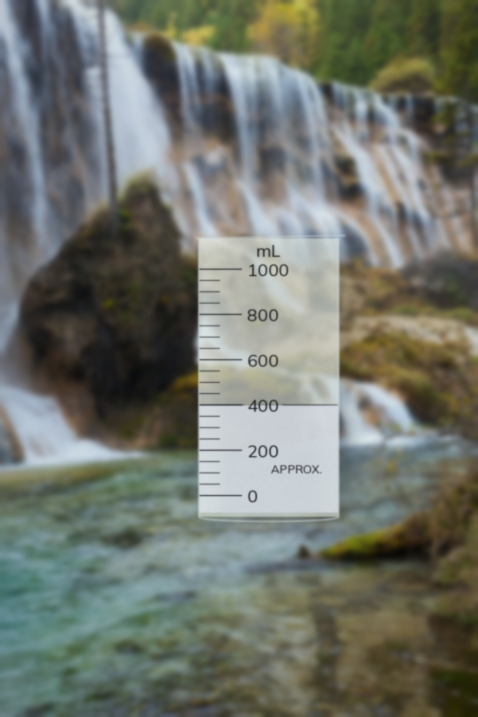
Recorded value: 400 mL
